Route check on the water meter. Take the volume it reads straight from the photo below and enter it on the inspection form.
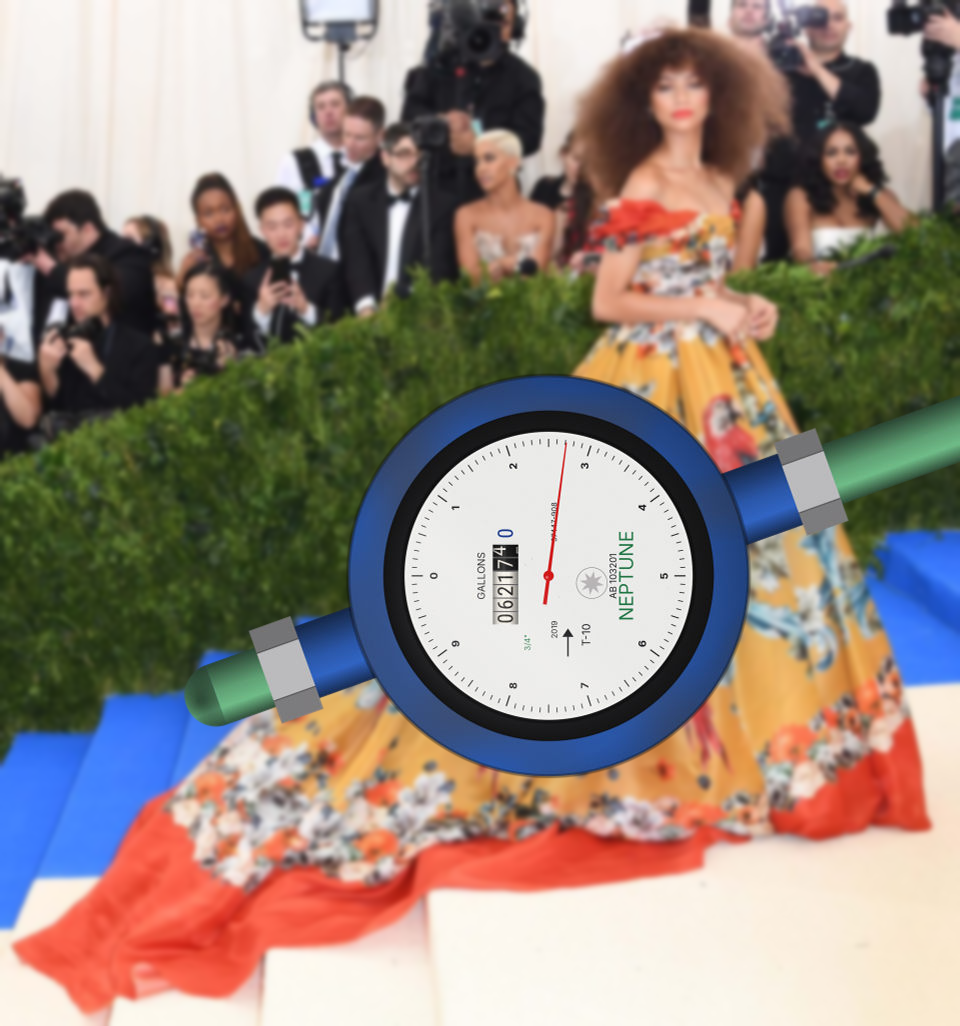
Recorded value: 621742.7 gal
